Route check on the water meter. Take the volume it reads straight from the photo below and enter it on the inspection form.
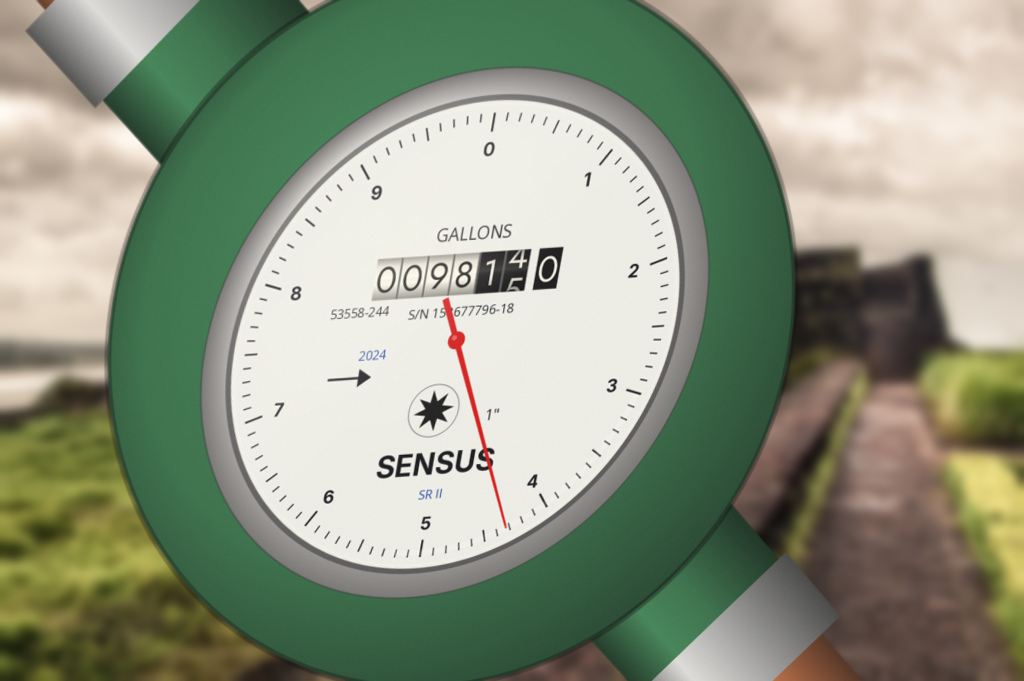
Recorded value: 98144.3 gal
